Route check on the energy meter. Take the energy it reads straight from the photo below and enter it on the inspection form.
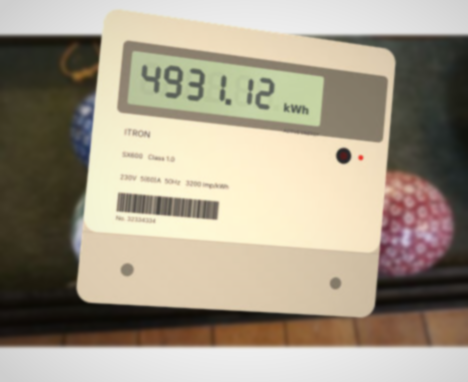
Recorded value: 4931.12 kWh
